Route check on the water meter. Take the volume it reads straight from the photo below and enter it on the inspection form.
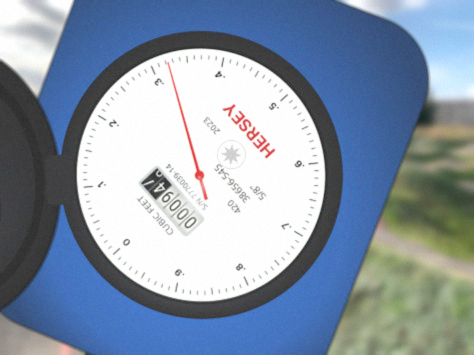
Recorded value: 947.32 ft³
